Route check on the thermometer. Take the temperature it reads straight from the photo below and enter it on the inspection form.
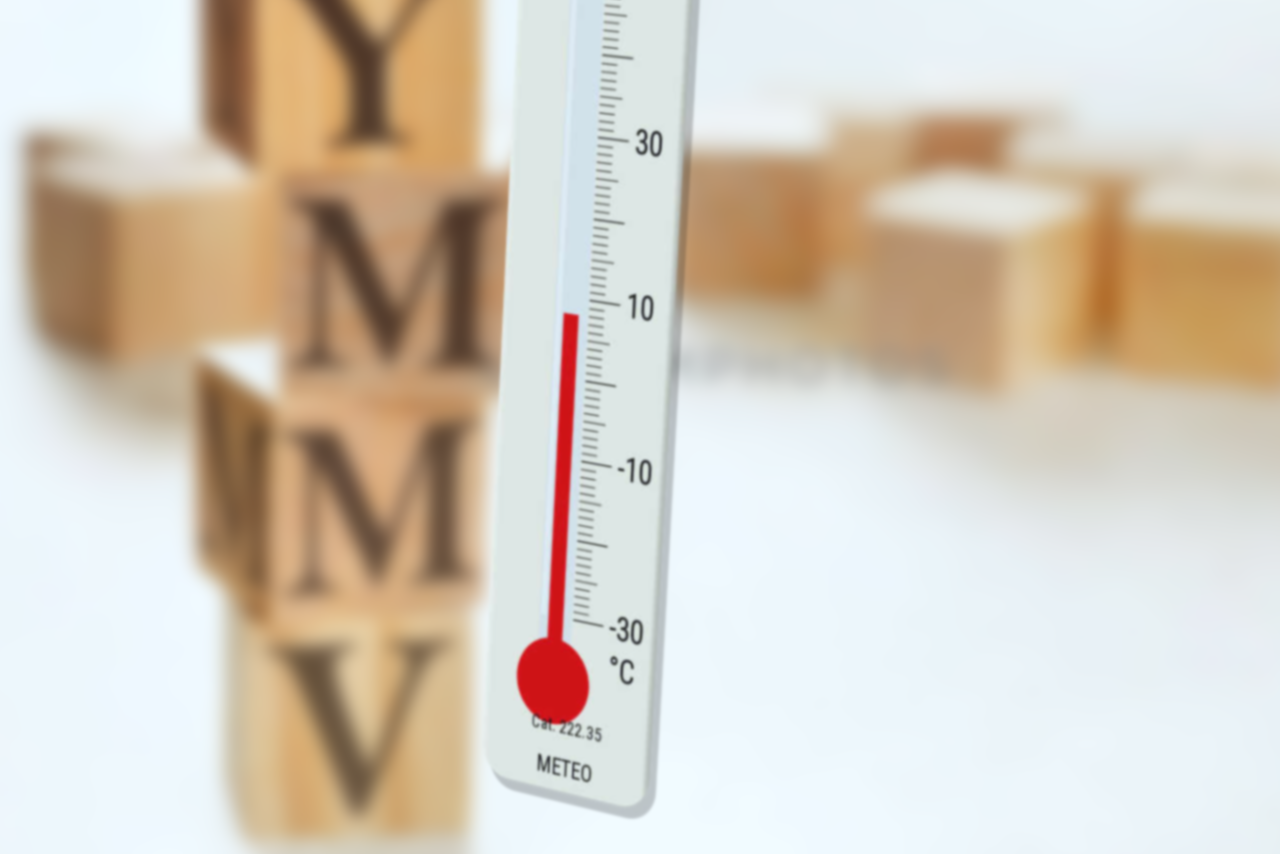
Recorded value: 8 °C
